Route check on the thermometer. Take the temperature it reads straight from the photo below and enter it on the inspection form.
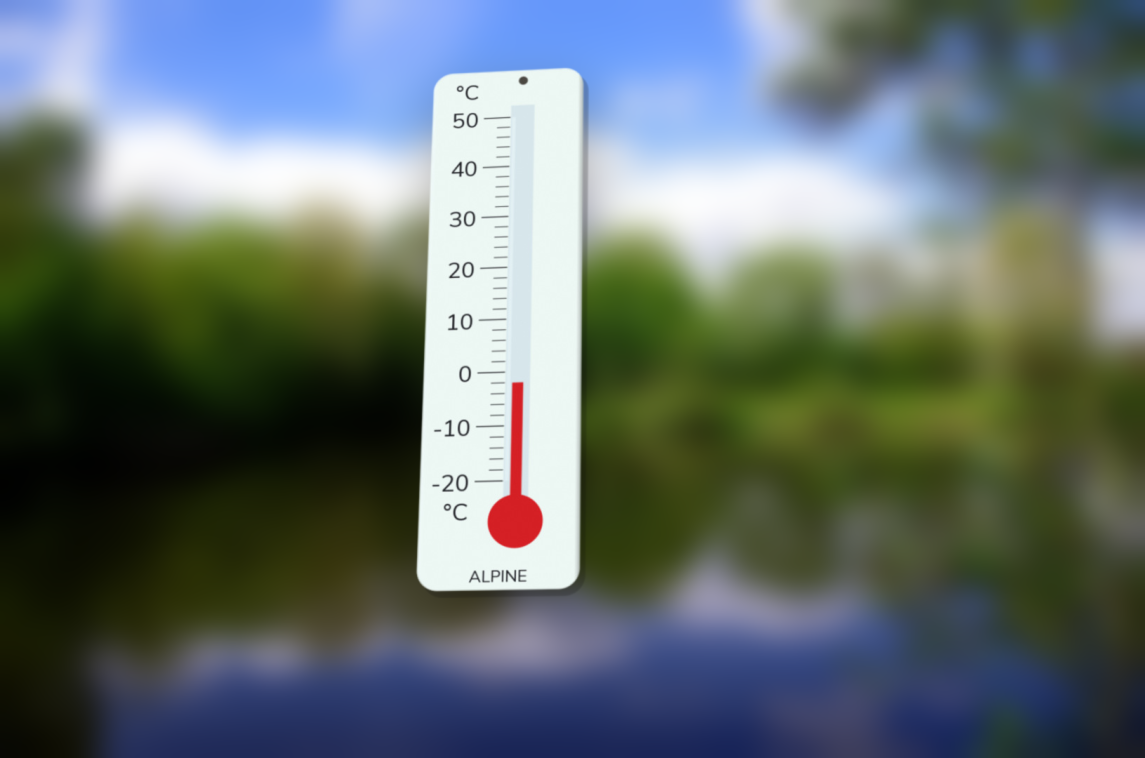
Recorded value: -2 °C
